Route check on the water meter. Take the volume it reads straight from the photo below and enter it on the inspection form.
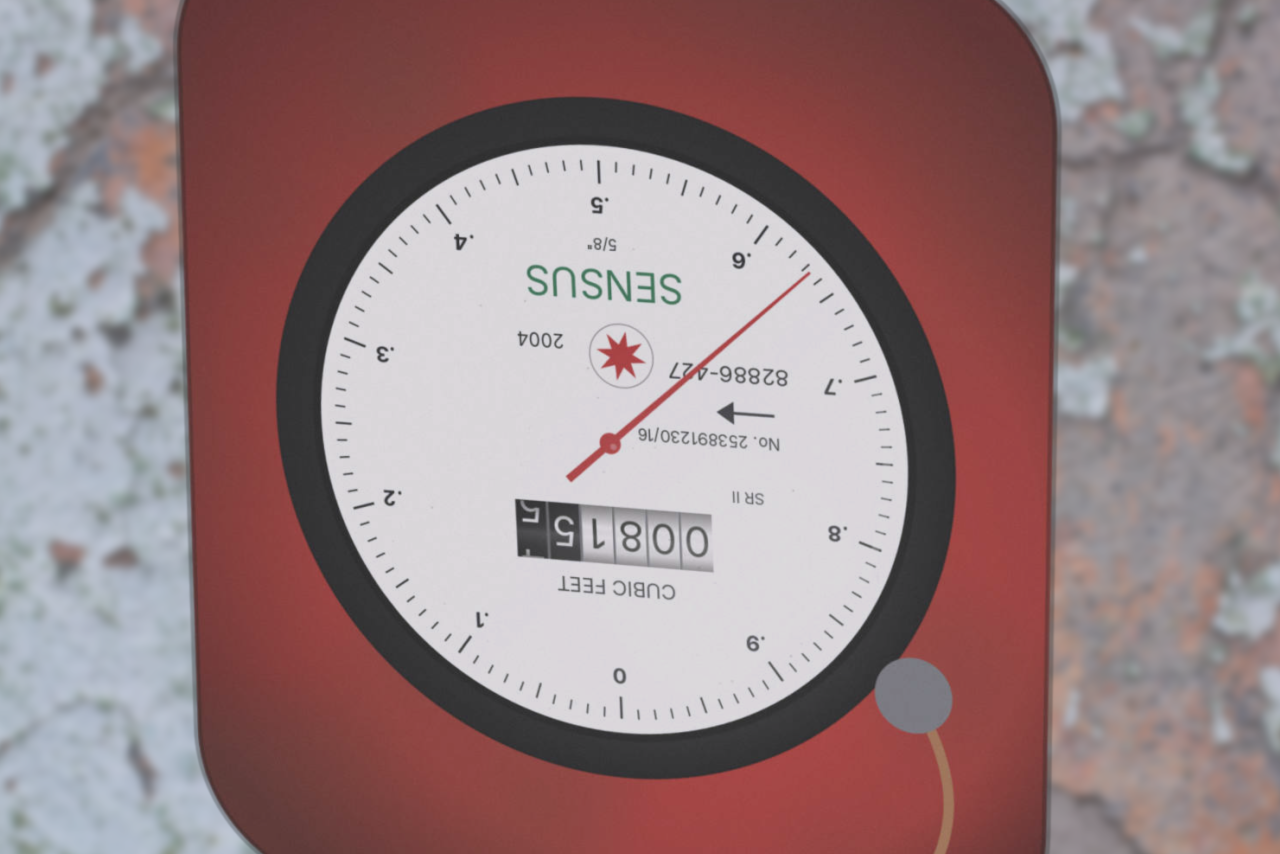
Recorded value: 8154.63 ft³
